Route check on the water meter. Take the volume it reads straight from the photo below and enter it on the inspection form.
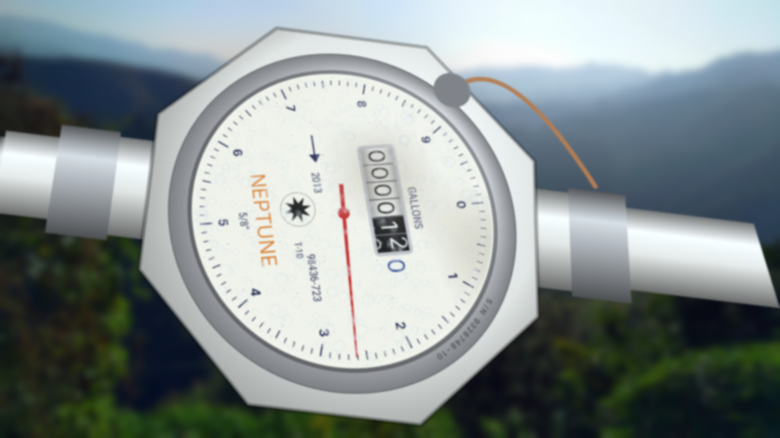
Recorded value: 122.6 gal
